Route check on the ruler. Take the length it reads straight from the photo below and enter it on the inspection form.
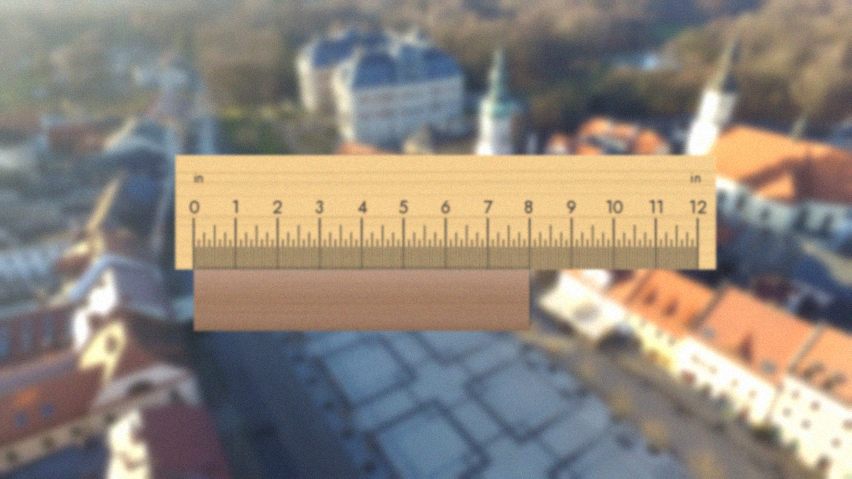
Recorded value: 8 in
